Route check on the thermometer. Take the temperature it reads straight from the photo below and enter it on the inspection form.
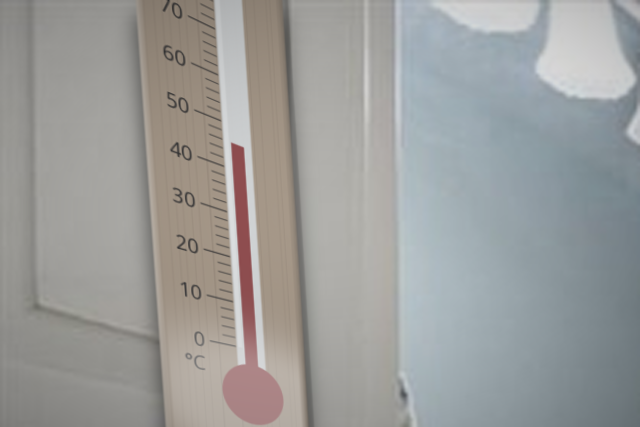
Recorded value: 46 °C
